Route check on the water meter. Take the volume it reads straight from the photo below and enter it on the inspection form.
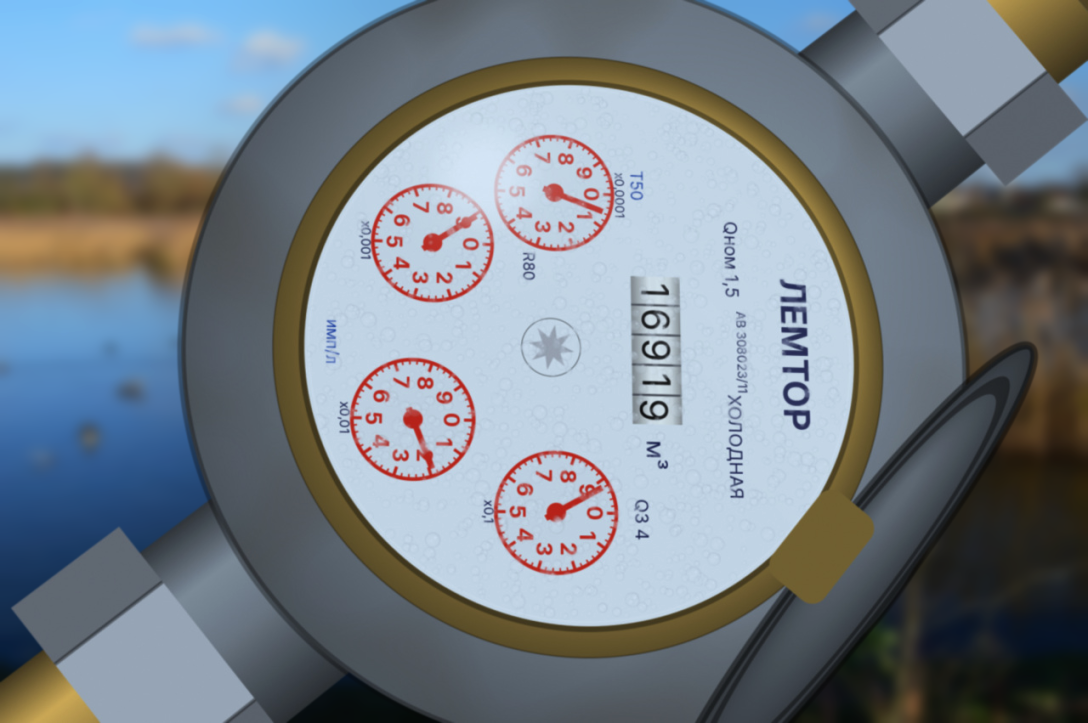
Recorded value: 16918.9190 m³
